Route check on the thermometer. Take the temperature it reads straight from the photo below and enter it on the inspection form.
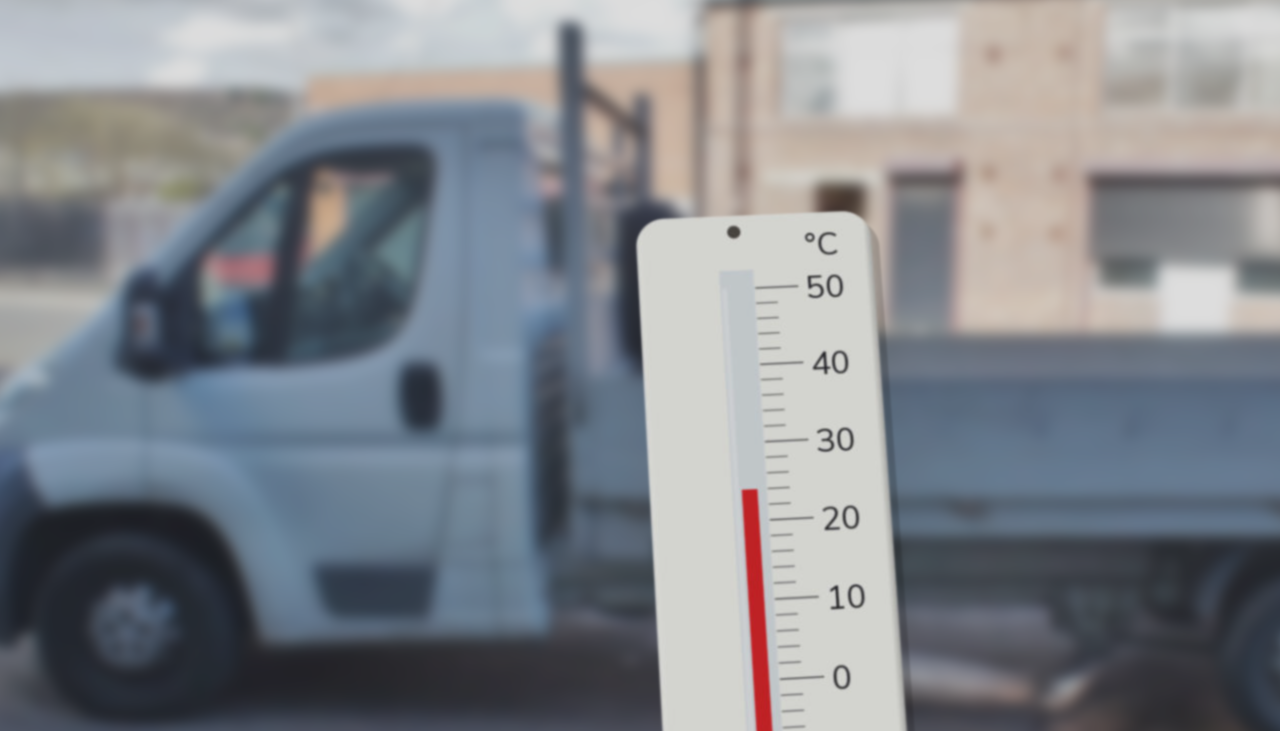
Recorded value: 24 °C
